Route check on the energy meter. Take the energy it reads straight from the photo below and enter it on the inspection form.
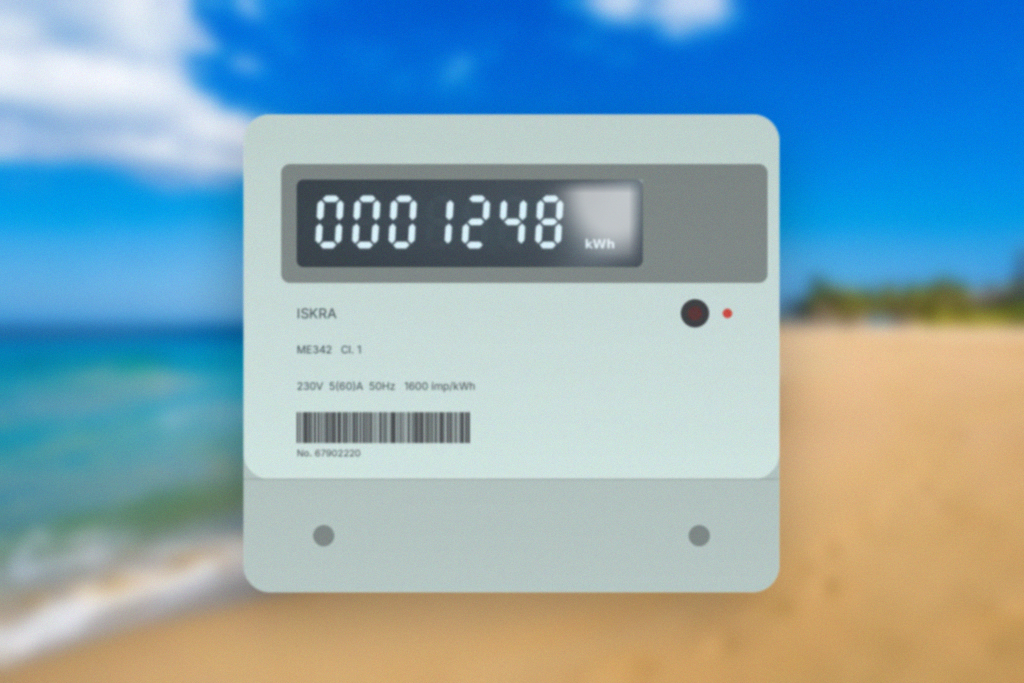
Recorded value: 1248 kWh
